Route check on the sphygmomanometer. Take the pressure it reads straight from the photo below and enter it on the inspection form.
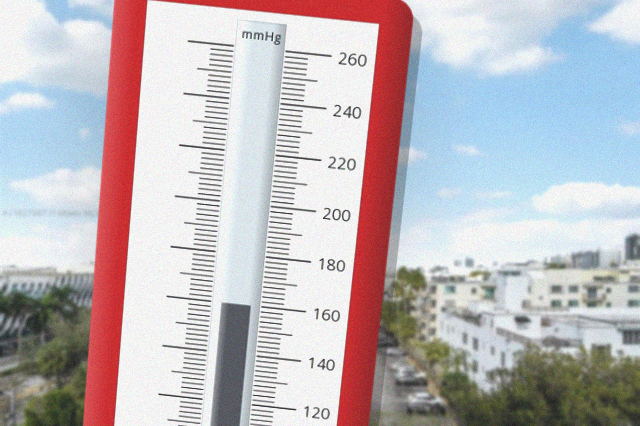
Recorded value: 160 mmHg
